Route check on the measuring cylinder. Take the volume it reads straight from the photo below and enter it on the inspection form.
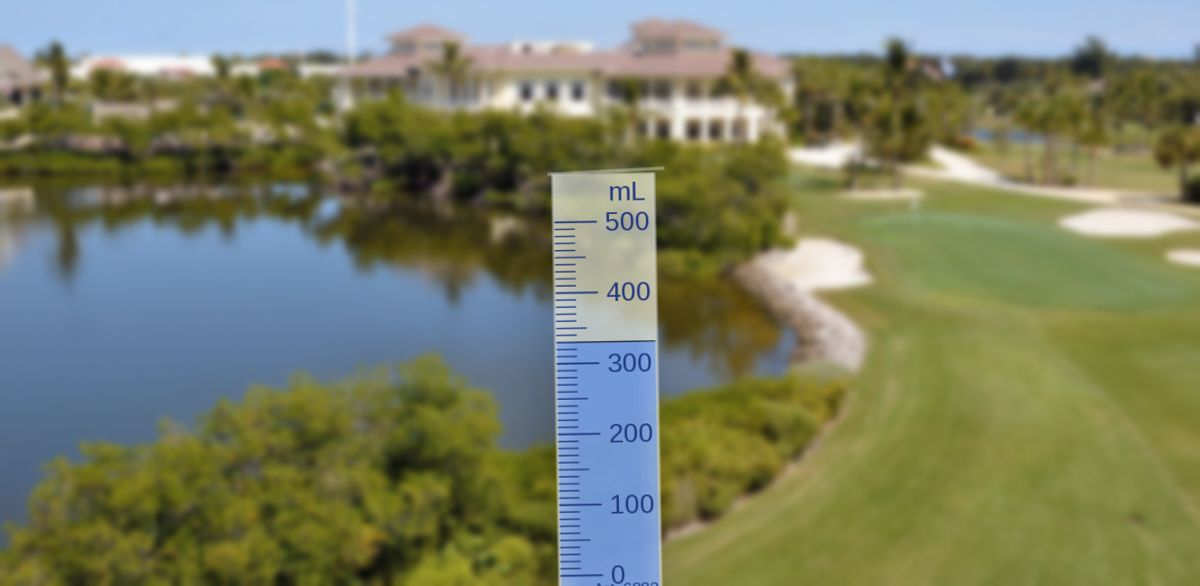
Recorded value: 330 mL
